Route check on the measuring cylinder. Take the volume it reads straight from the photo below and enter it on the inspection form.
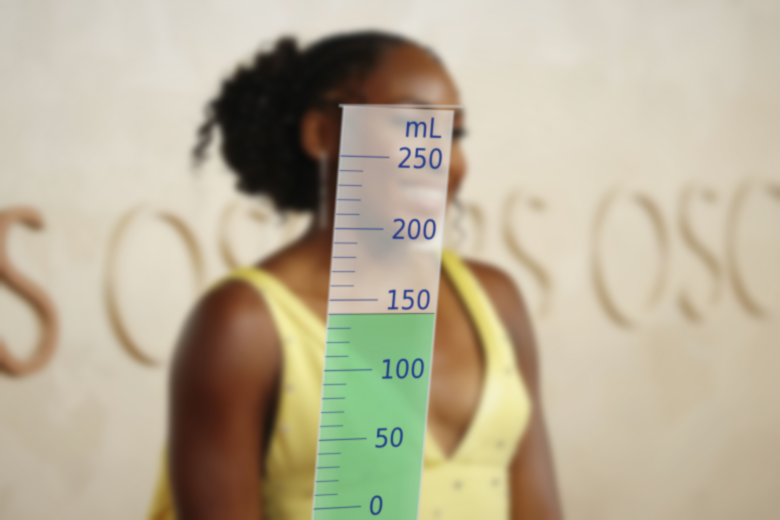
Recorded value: 140 mL
